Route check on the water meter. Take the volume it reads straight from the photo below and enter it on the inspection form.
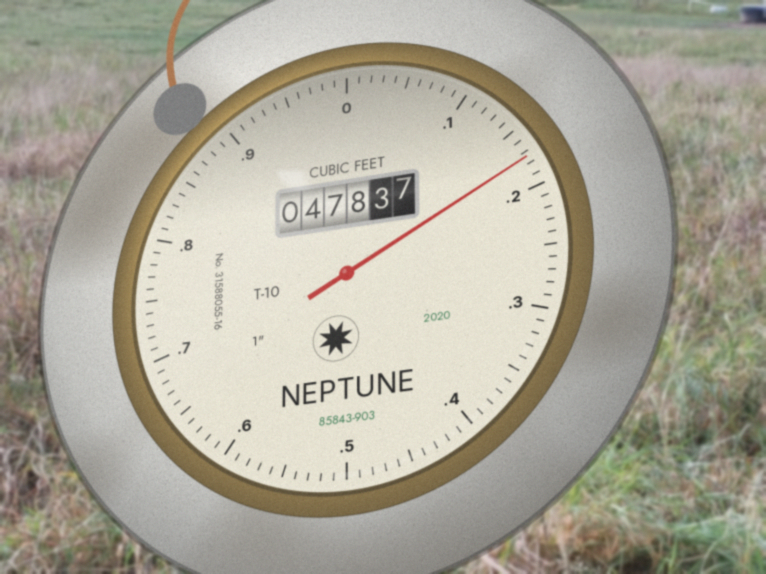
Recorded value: 47837.17 ft³
